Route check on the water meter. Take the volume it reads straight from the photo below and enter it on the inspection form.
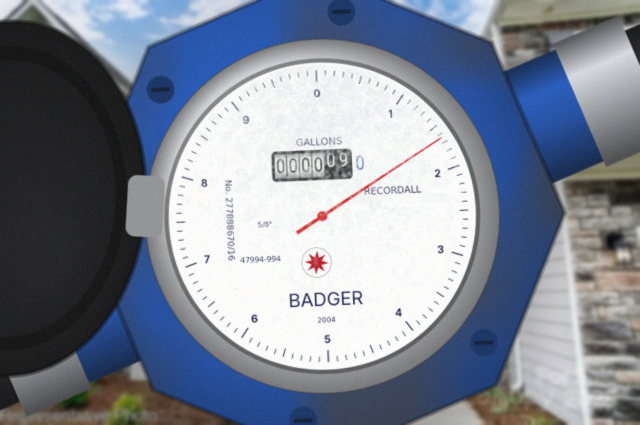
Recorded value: 91.6 gal
